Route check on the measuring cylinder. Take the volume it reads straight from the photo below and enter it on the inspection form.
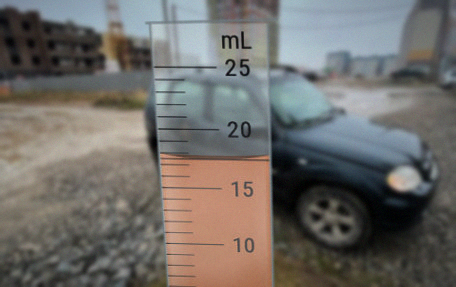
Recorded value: 17.5 mL
